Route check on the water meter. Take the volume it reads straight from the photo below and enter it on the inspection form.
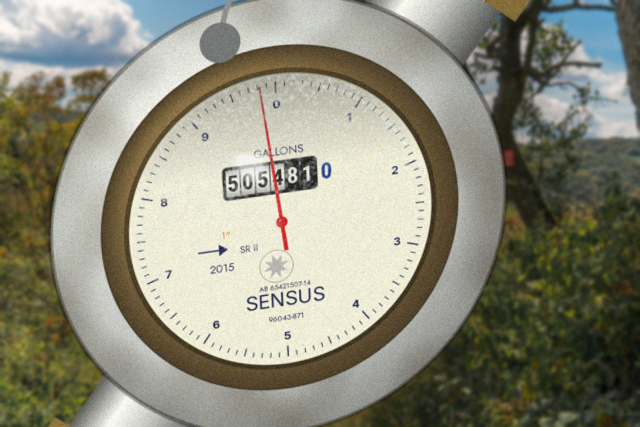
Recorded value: 5054809.8 gal
